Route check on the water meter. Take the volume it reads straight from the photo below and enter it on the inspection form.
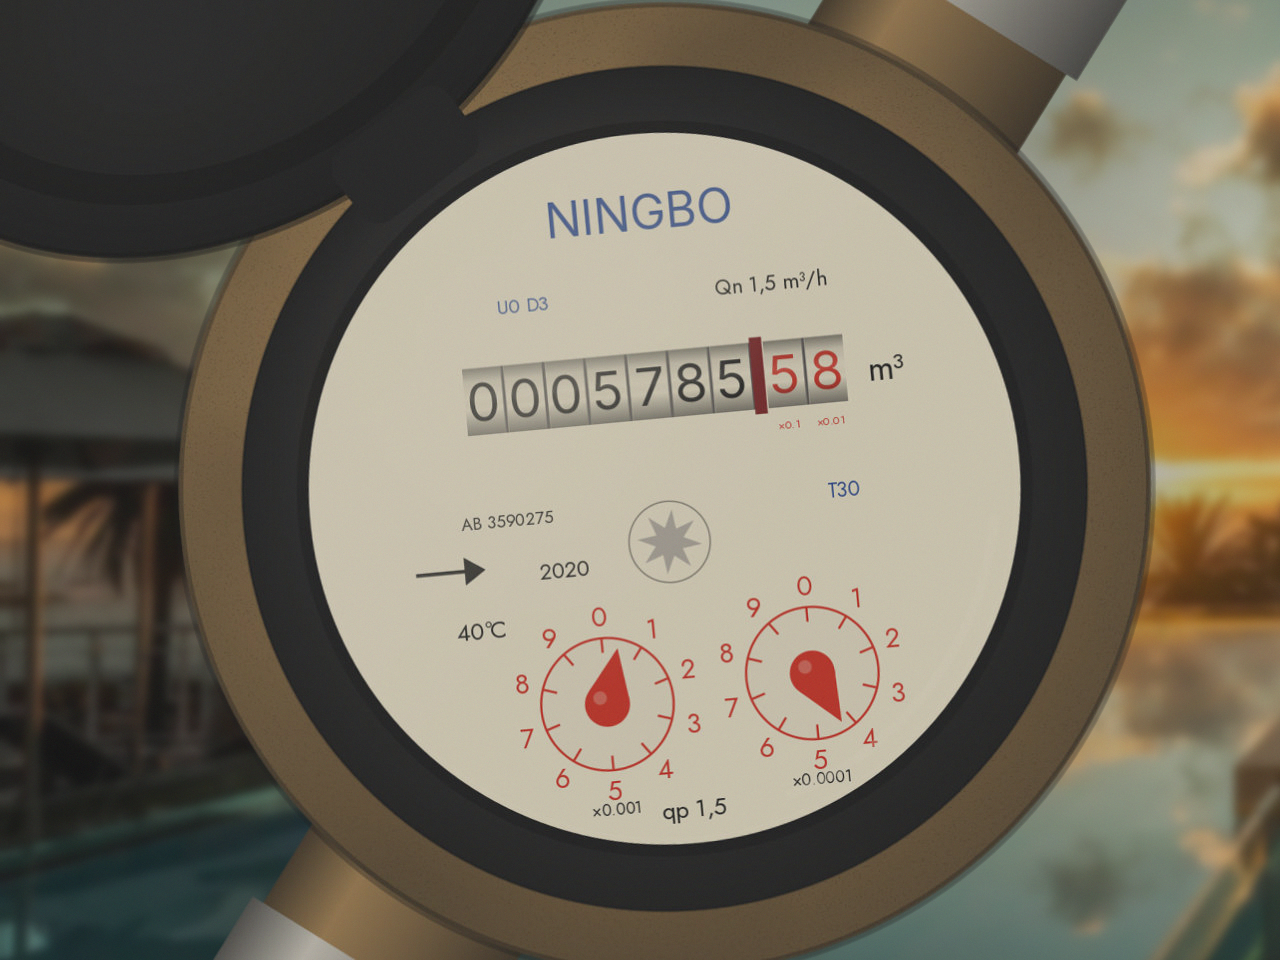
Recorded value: 5785.5804 m³
